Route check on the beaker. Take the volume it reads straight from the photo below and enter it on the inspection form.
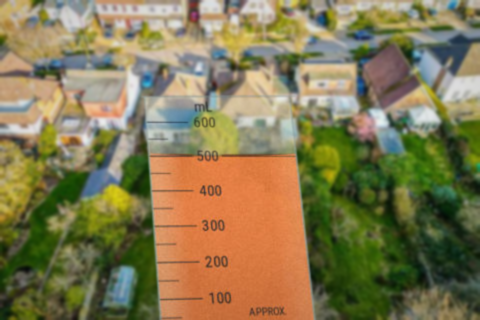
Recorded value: 500 mL
